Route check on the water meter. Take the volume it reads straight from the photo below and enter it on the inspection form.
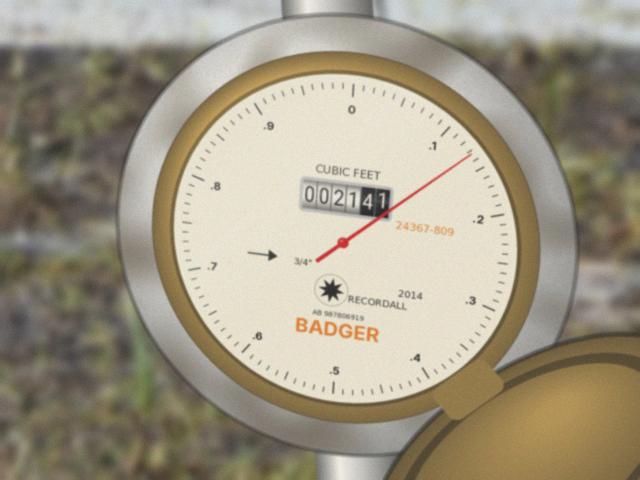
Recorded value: 2141.13 ft³
